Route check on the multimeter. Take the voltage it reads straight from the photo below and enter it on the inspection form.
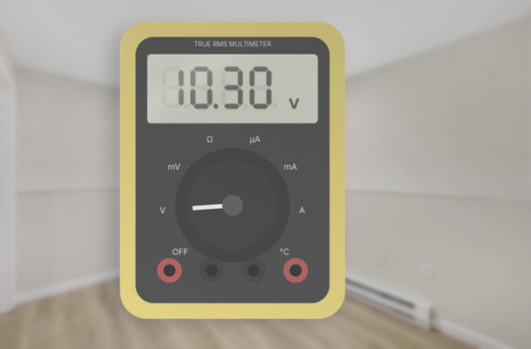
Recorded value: 10.30 V
